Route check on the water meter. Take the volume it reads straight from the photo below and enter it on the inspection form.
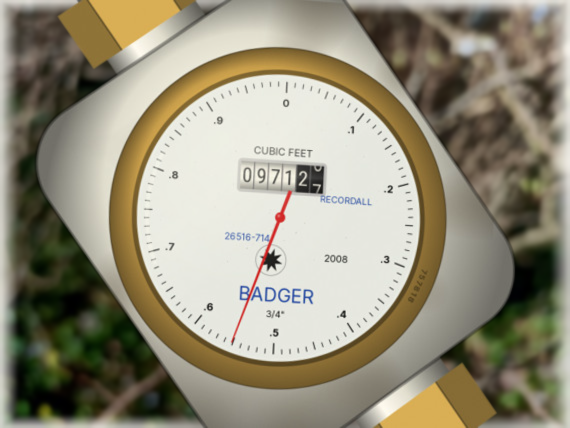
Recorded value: 97126.55 ft³
